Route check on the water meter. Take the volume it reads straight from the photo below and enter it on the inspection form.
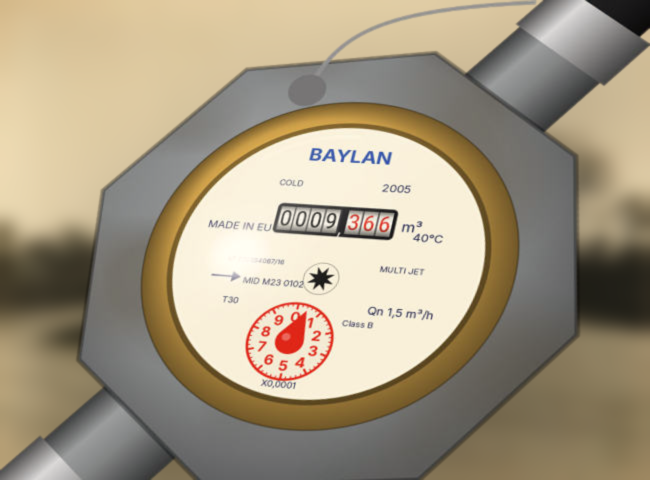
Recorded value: 9.3660 m³
